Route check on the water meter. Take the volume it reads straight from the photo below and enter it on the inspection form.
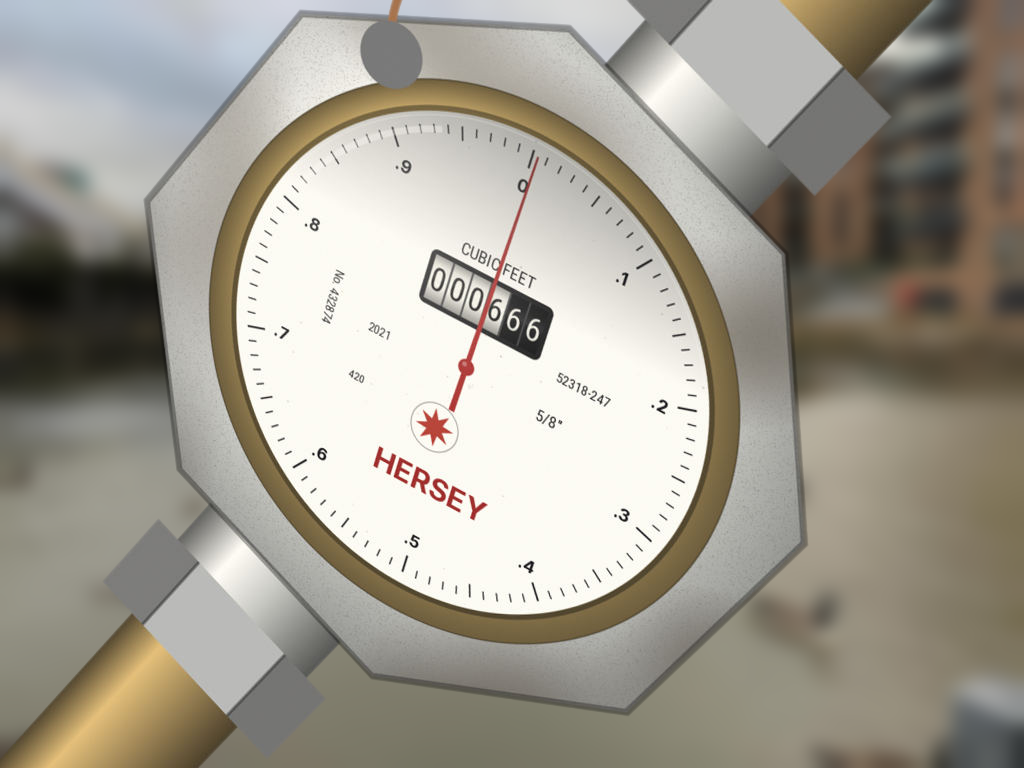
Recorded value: 666.00 ft³
